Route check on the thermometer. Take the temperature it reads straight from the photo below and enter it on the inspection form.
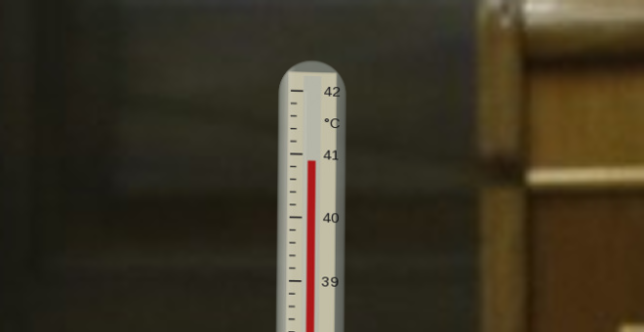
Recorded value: 40.9 °C
